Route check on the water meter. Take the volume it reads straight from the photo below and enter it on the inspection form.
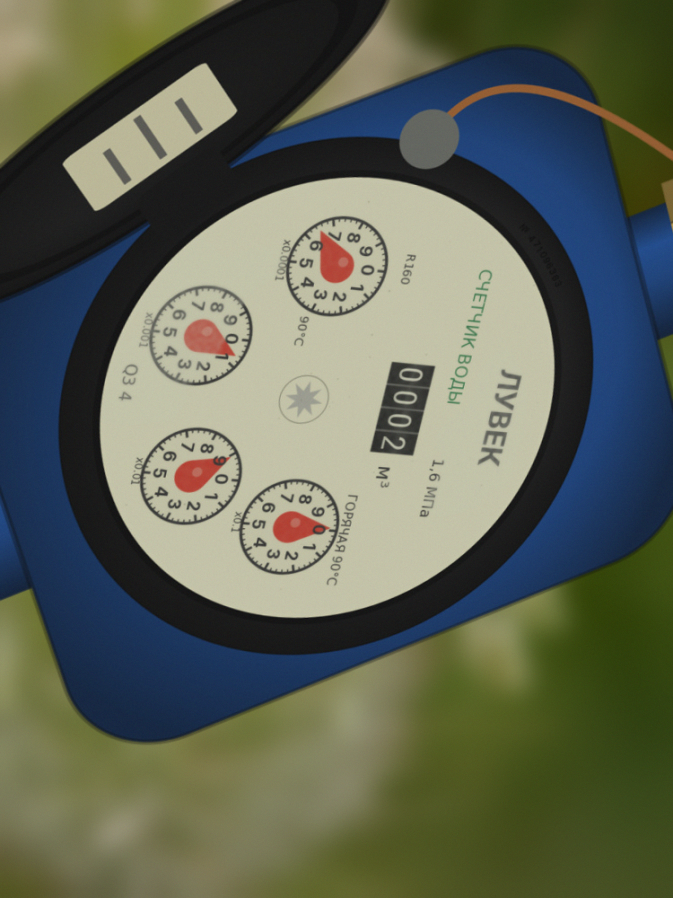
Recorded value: 1.9906 m³
